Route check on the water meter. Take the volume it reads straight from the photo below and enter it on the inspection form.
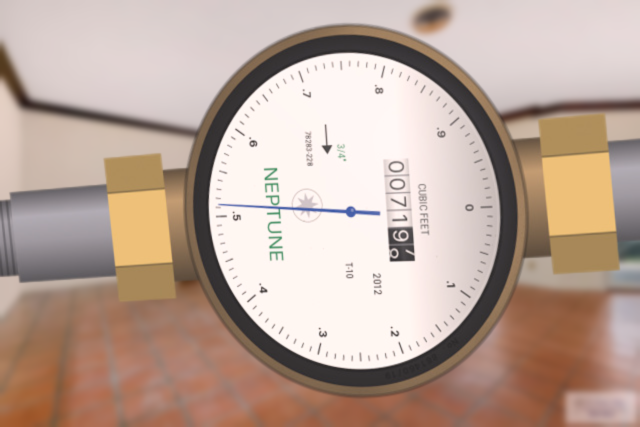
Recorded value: 7197.51 ft³
